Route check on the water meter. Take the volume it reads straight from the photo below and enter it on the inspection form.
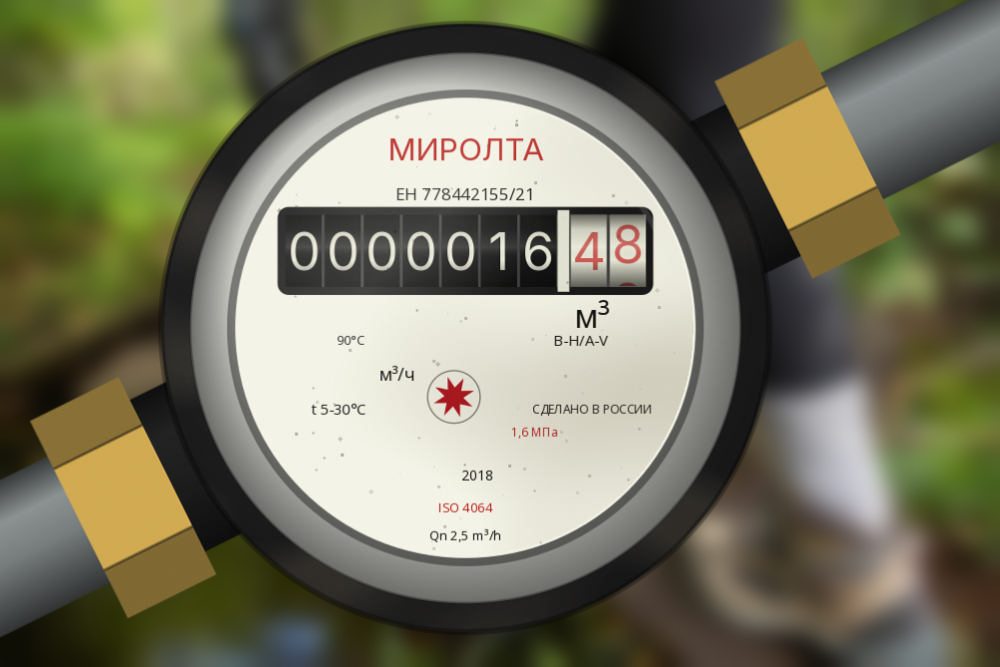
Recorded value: 16.48 m³
